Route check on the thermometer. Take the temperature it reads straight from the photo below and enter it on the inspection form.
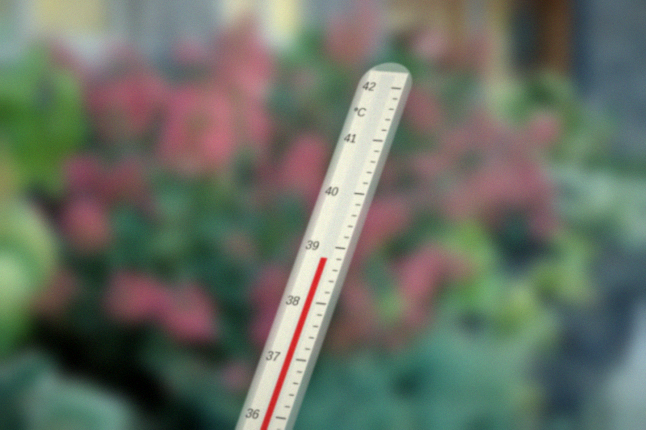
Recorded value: 38.8 °C
